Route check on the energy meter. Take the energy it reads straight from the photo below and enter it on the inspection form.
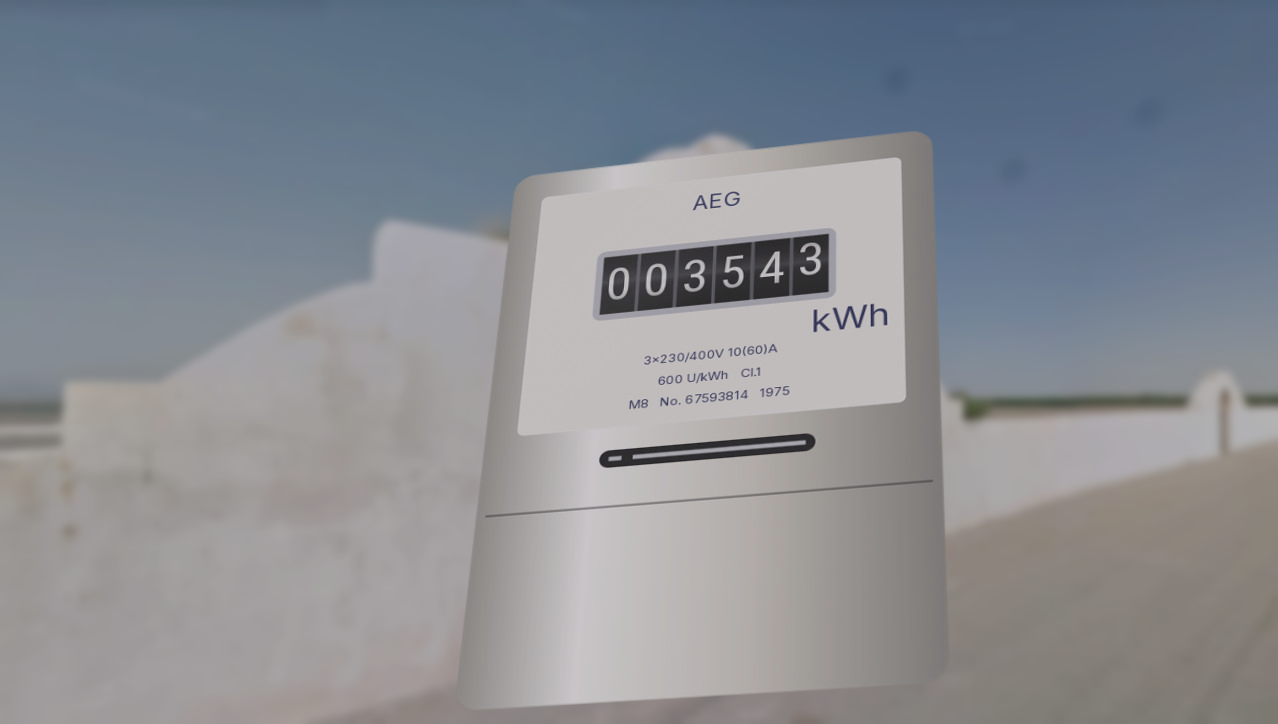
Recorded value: 3543 kWh
